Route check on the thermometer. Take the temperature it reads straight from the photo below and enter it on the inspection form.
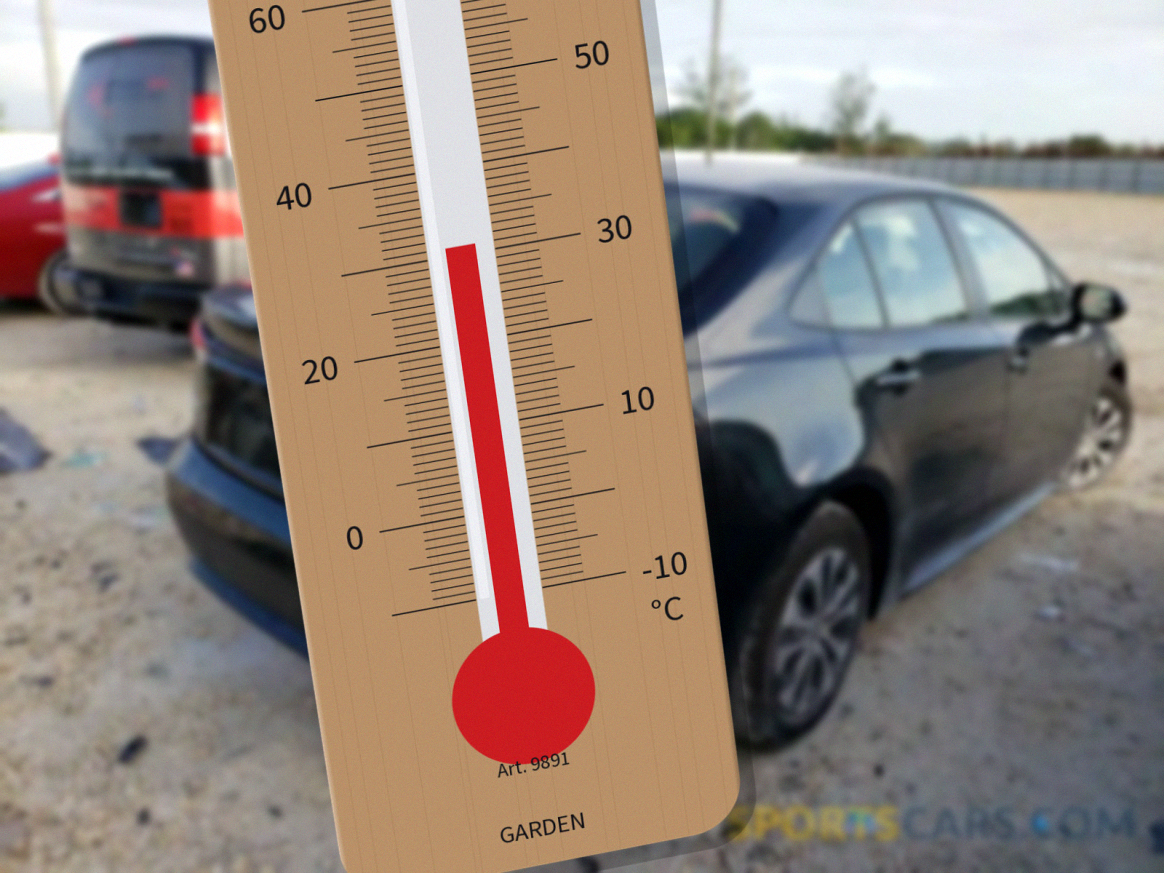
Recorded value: 31 °C
